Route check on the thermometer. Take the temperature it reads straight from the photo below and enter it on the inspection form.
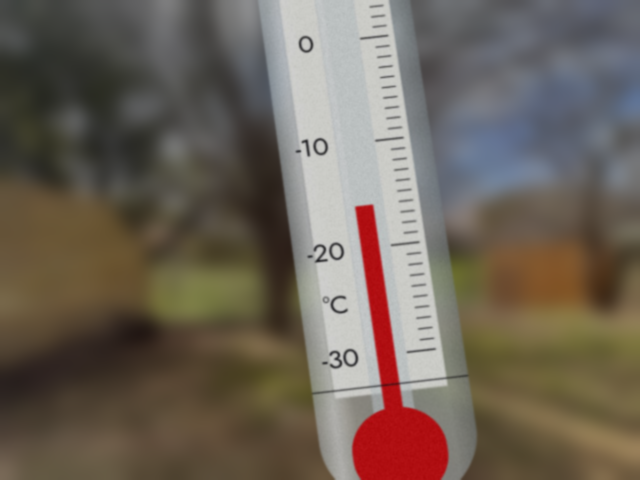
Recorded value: -16 °C
